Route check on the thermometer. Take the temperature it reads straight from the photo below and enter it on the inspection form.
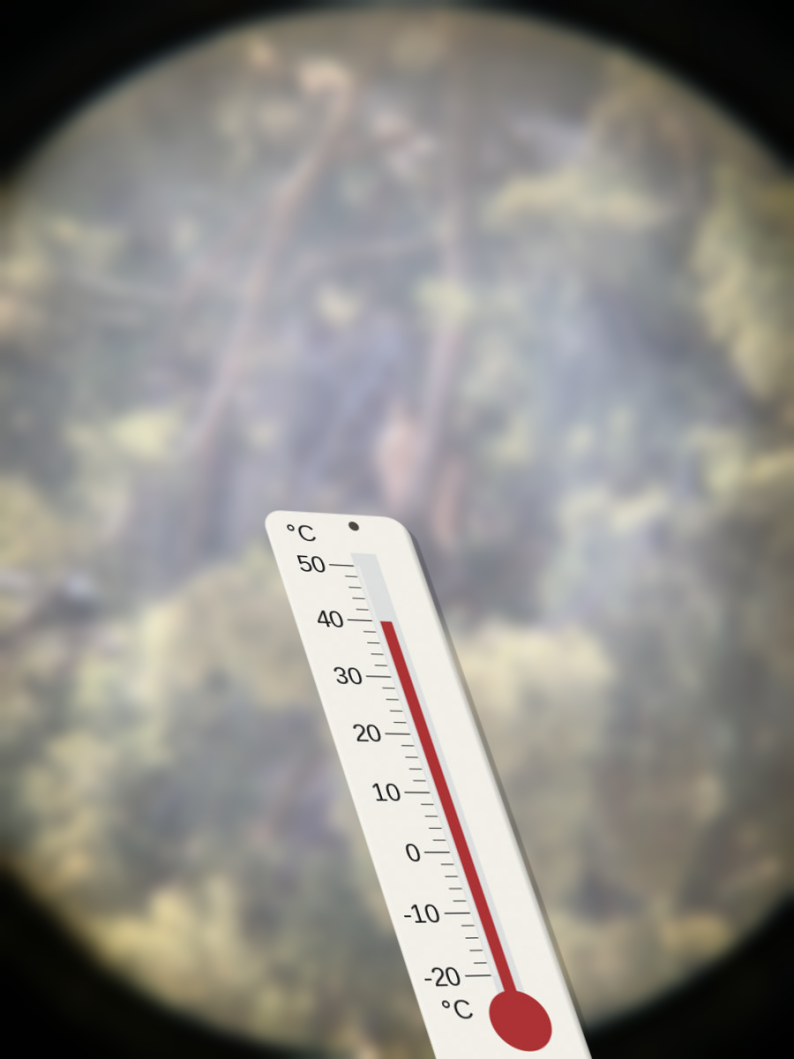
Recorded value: 40 °C
